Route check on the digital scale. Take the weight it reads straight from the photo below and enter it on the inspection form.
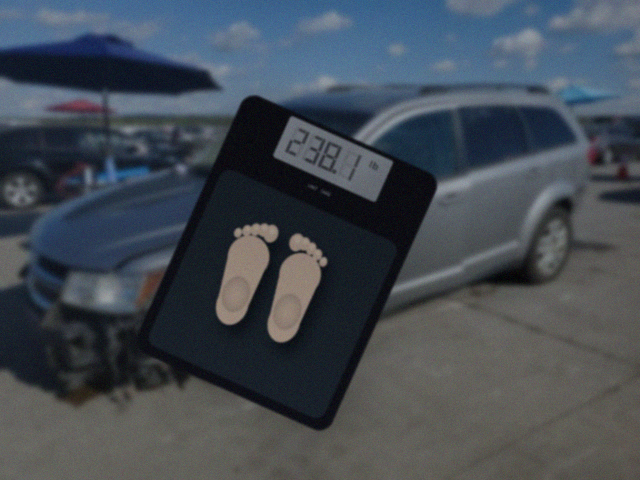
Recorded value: 238.1 lb
